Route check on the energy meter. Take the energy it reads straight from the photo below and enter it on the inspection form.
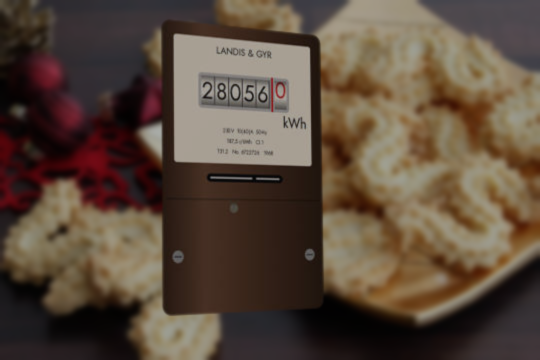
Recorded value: 28056.0 kWh
